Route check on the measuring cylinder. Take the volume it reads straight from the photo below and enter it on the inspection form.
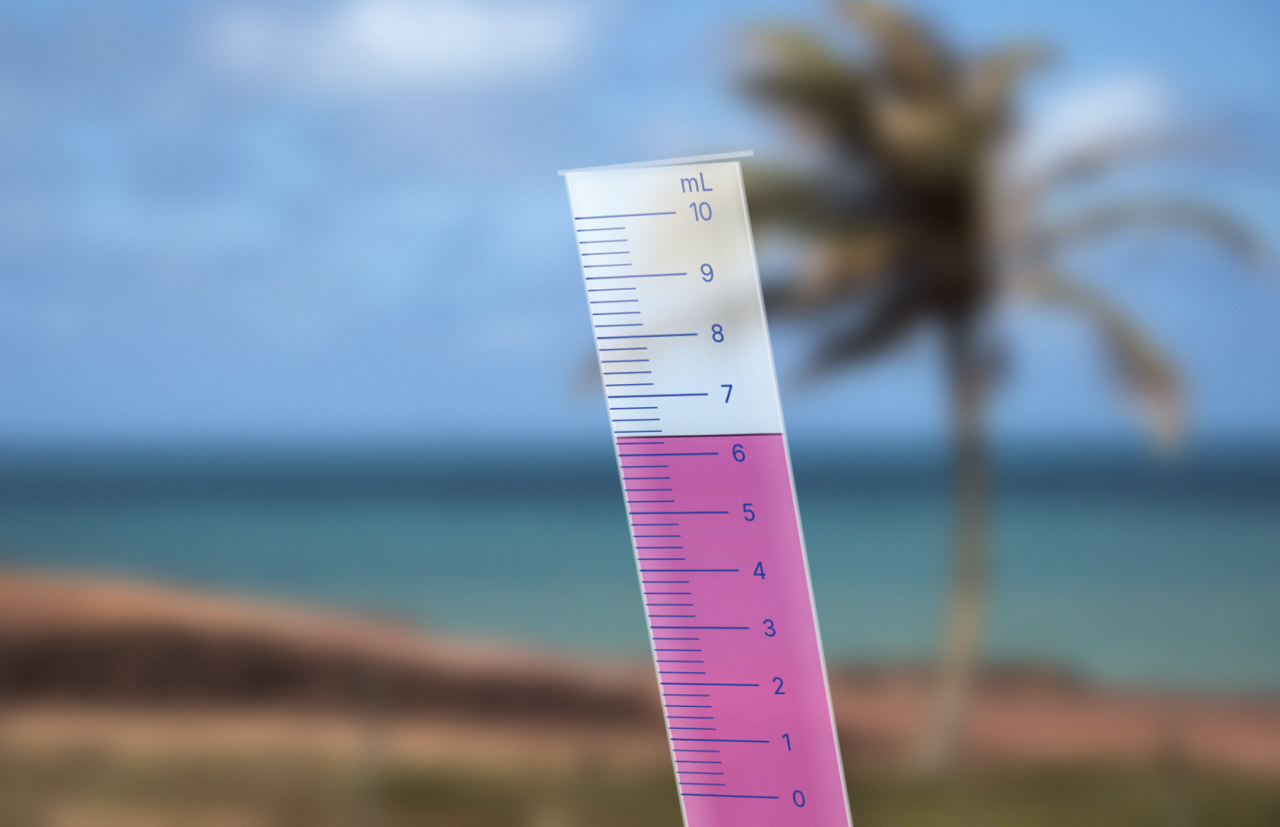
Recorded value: 6.3 mL
